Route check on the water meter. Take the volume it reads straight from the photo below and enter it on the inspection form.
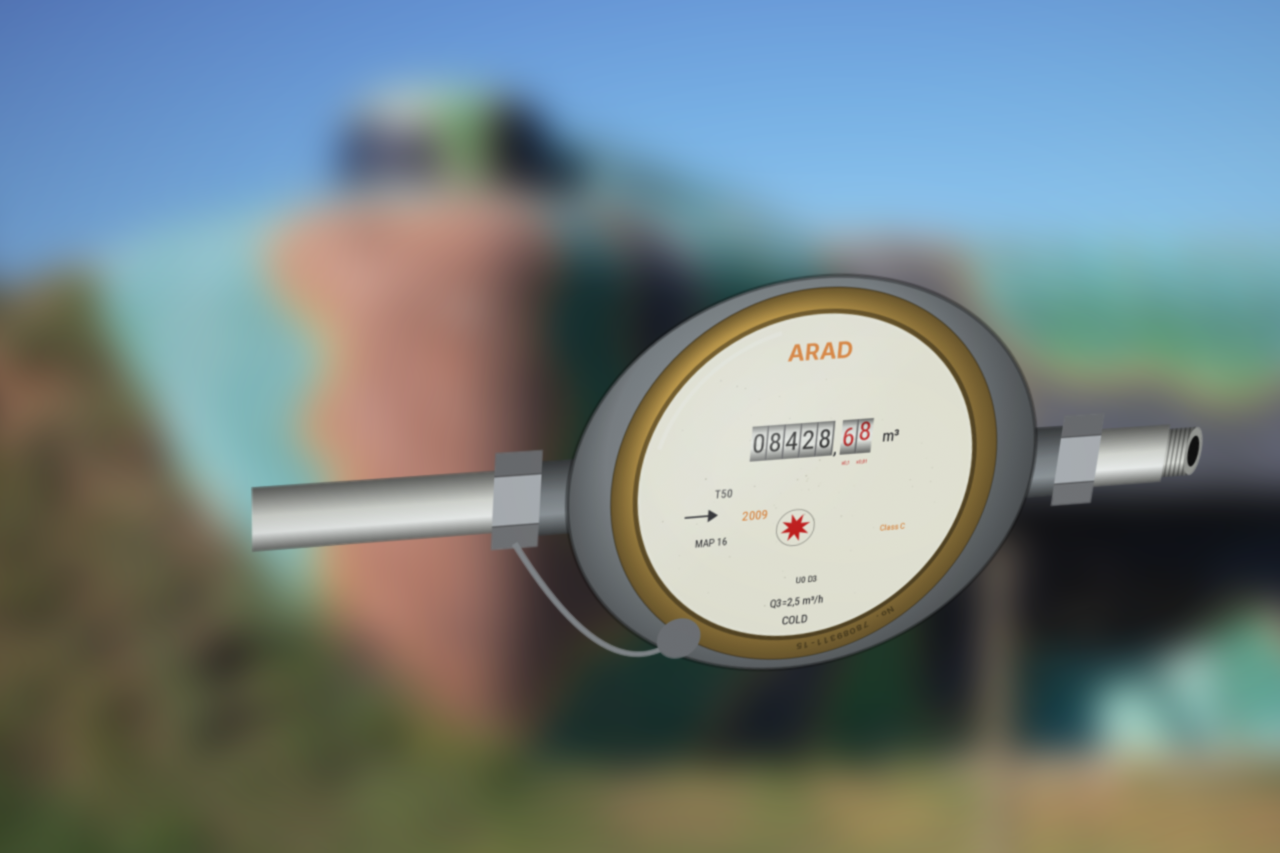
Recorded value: 8428.68 m³
